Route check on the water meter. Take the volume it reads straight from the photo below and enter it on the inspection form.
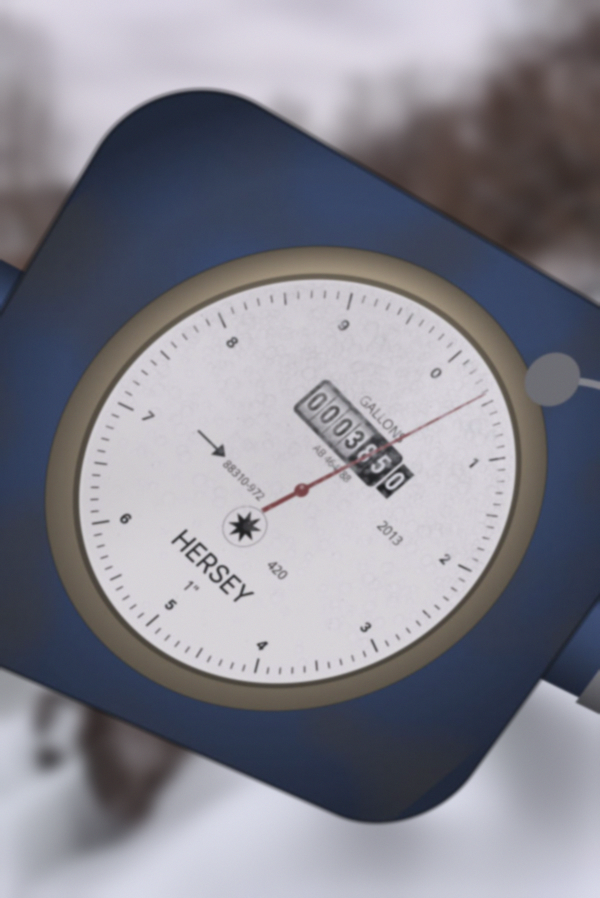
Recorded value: 3850.4 gal
